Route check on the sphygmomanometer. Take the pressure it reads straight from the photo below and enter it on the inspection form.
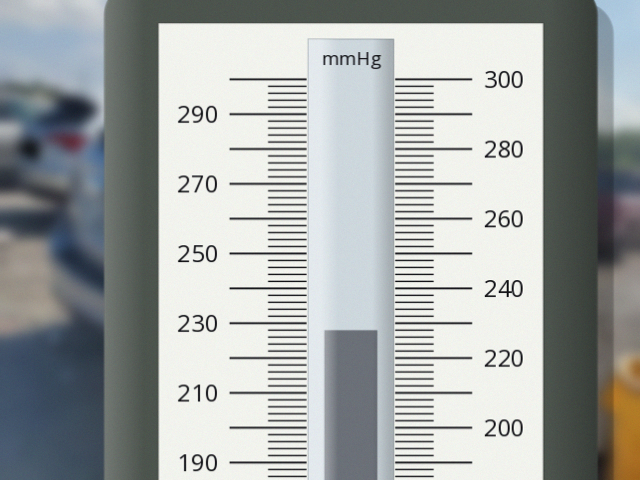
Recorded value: 228 mmHg
